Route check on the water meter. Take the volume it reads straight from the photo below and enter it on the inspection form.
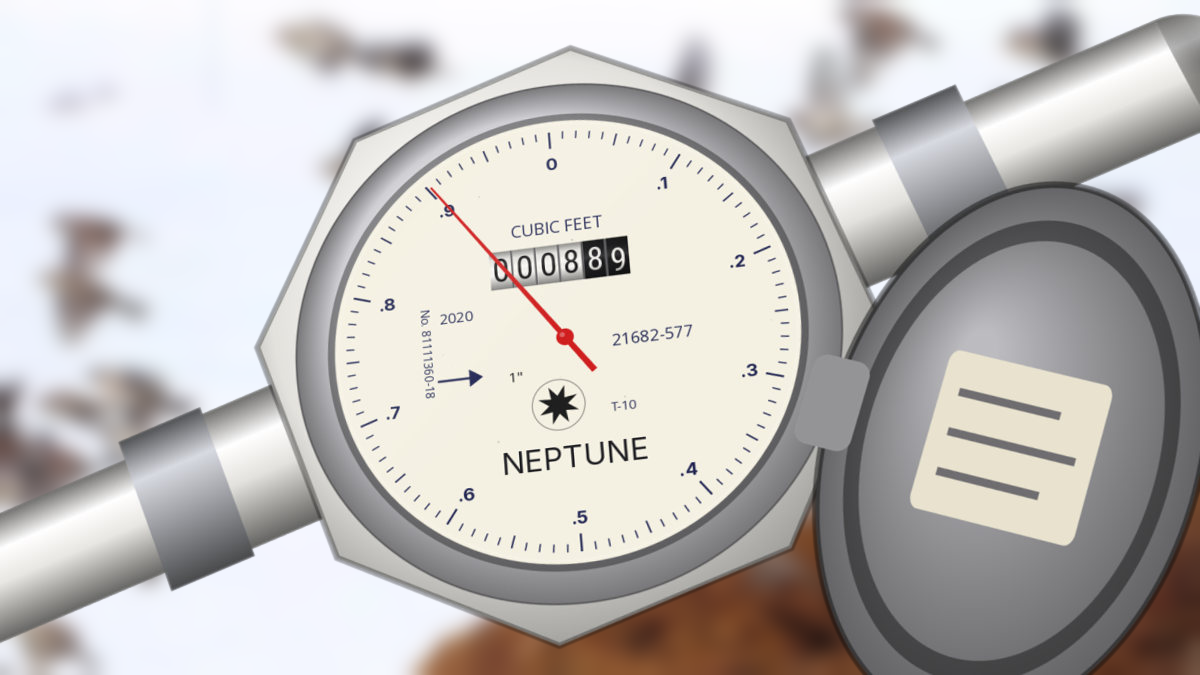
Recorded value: 888.90 ft³
